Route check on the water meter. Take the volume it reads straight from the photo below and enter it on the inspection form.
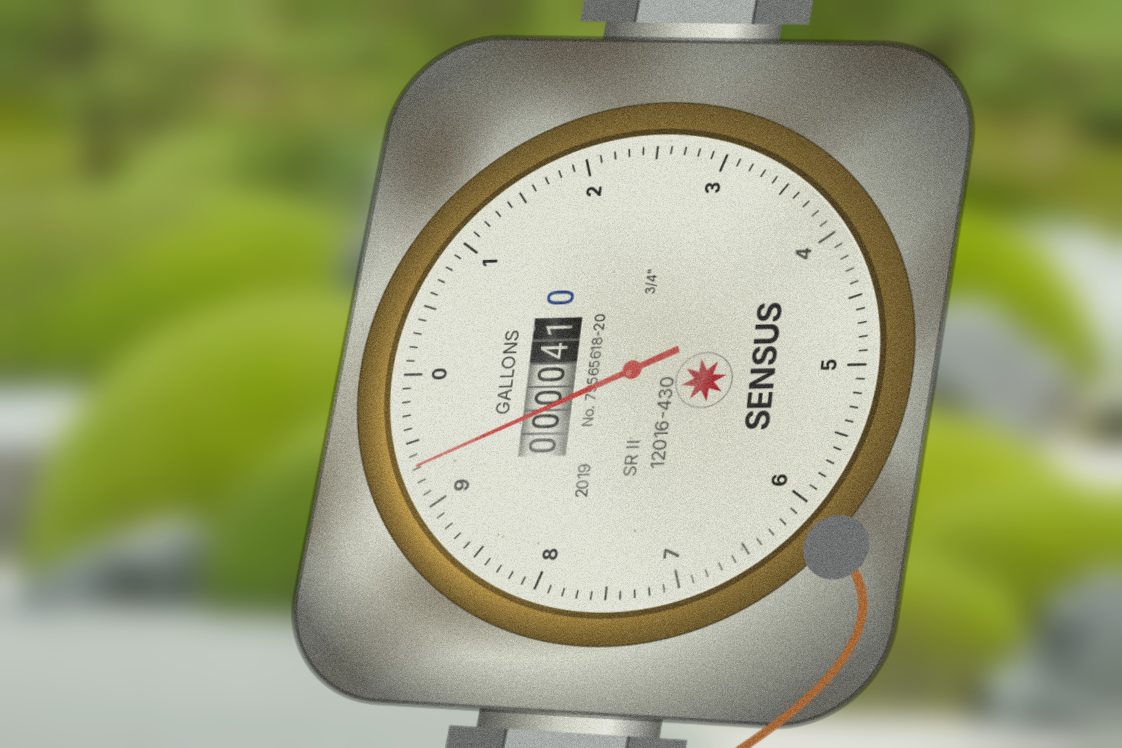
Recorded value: 409.3 gal
